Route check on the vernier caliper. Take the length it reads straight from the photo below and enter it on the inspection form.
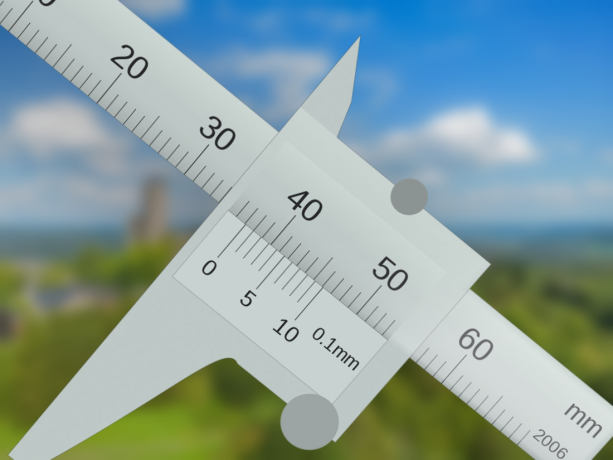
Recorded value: 37.1 mm
